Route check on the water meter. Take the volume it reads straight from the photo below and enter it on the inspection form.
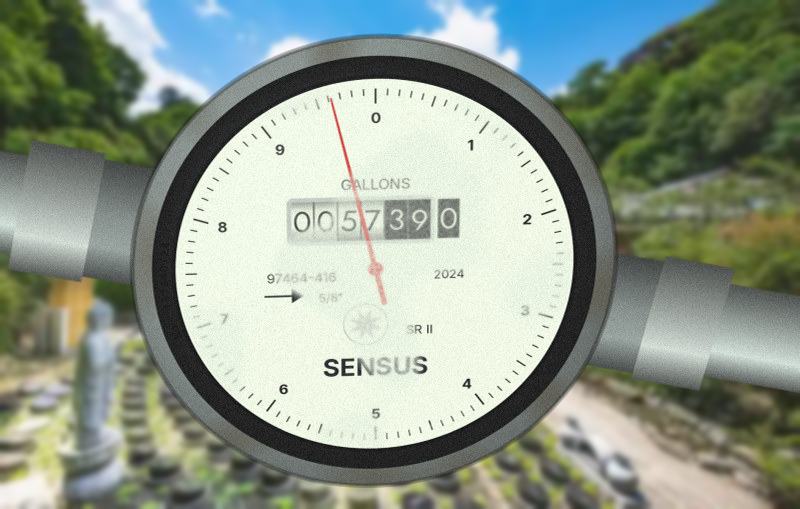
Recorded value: 57389.6 gal
